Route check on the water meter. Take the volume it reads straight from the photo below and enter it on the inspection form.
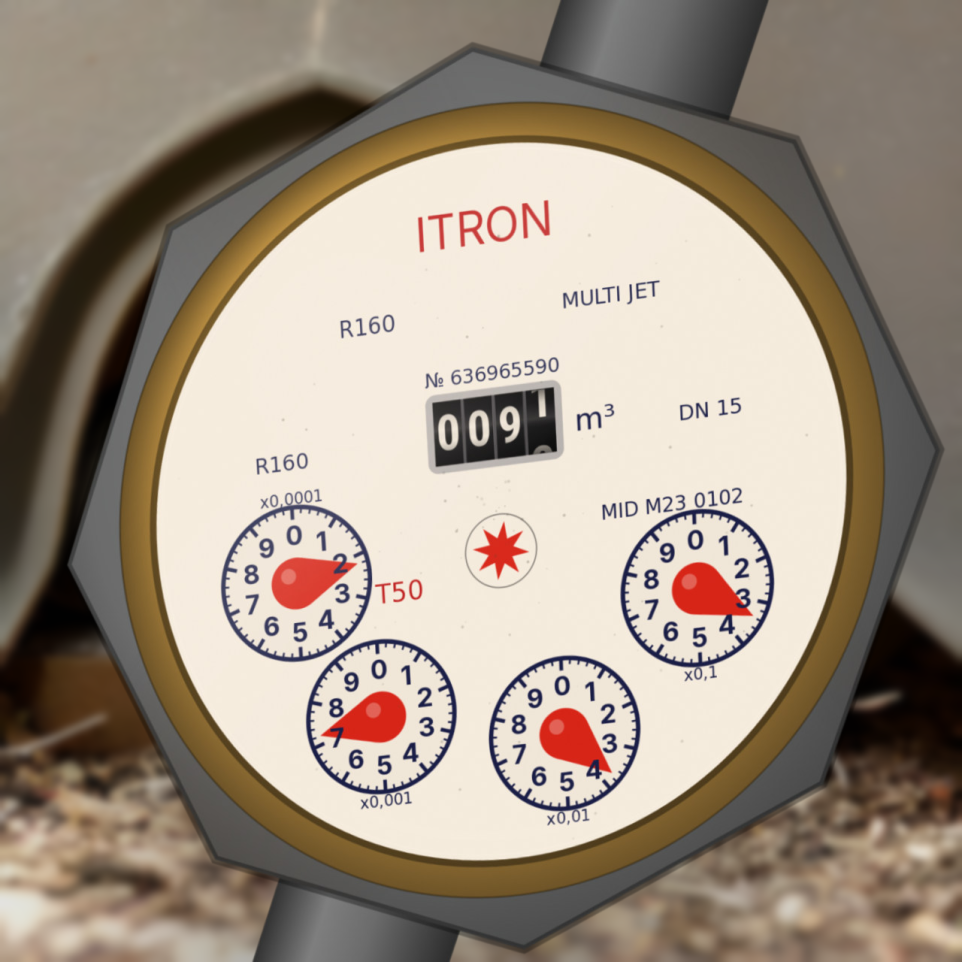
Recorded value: 91.3372 m³
